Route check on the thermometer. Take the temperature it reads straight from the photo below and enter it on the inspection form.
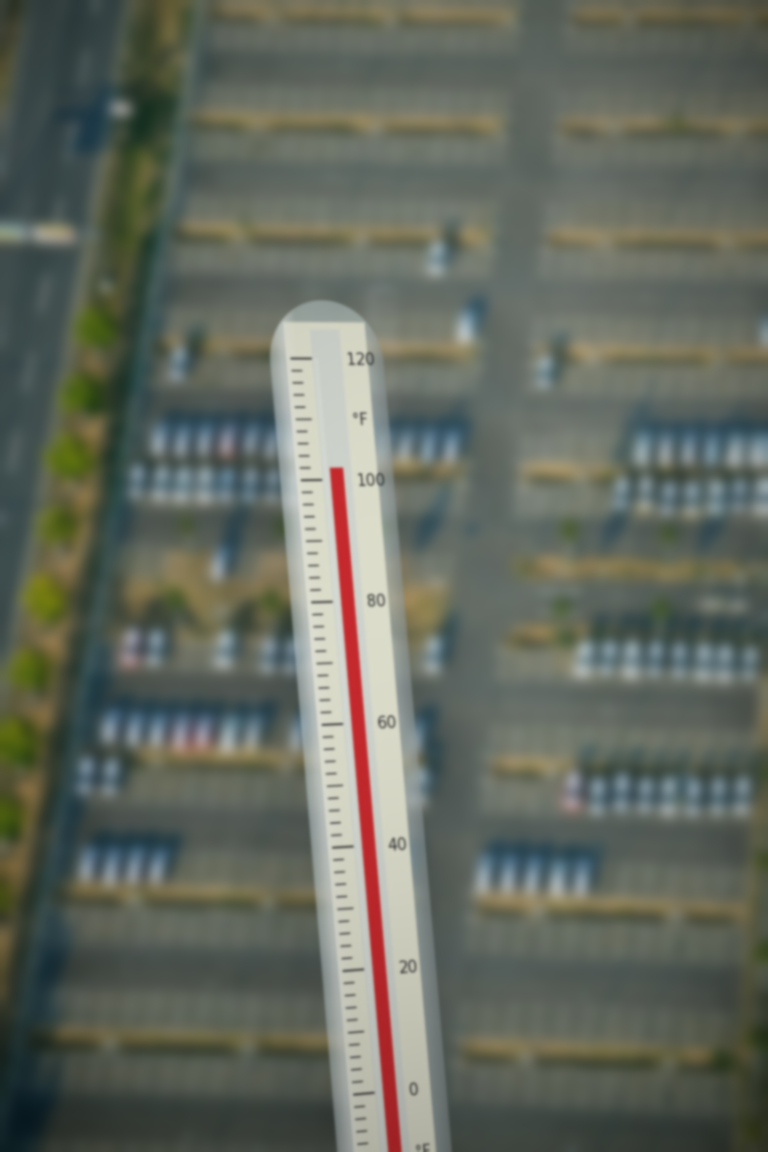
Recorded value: 102 °F
